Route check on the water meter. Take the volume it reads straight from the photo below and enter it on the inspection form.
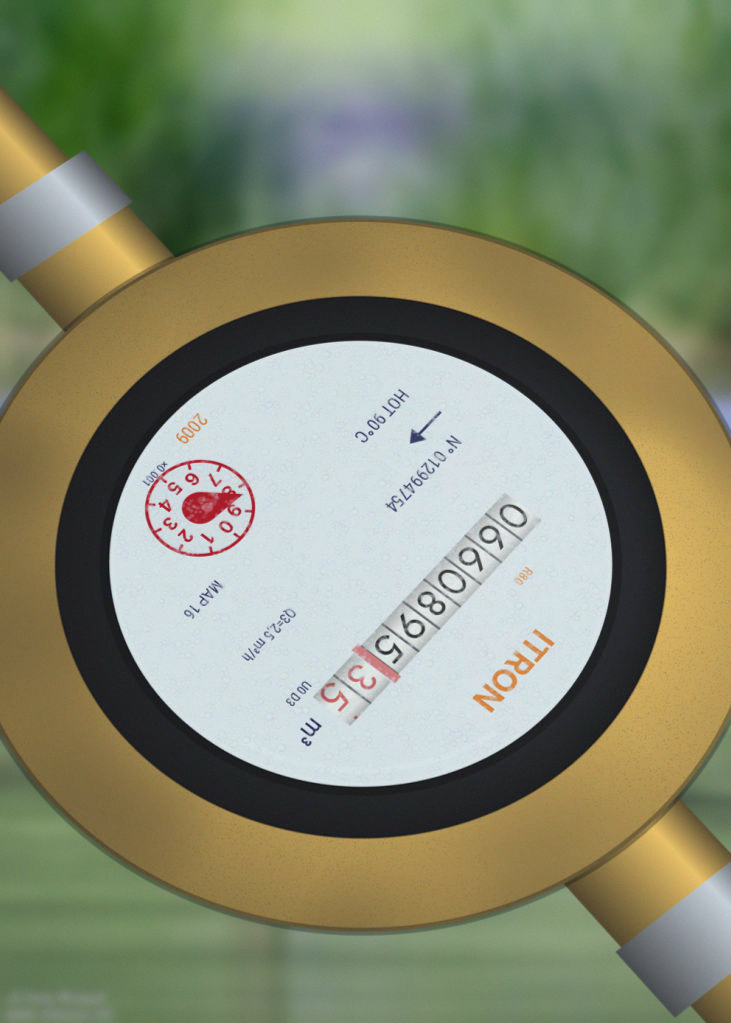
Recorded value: 660895.348 m³
